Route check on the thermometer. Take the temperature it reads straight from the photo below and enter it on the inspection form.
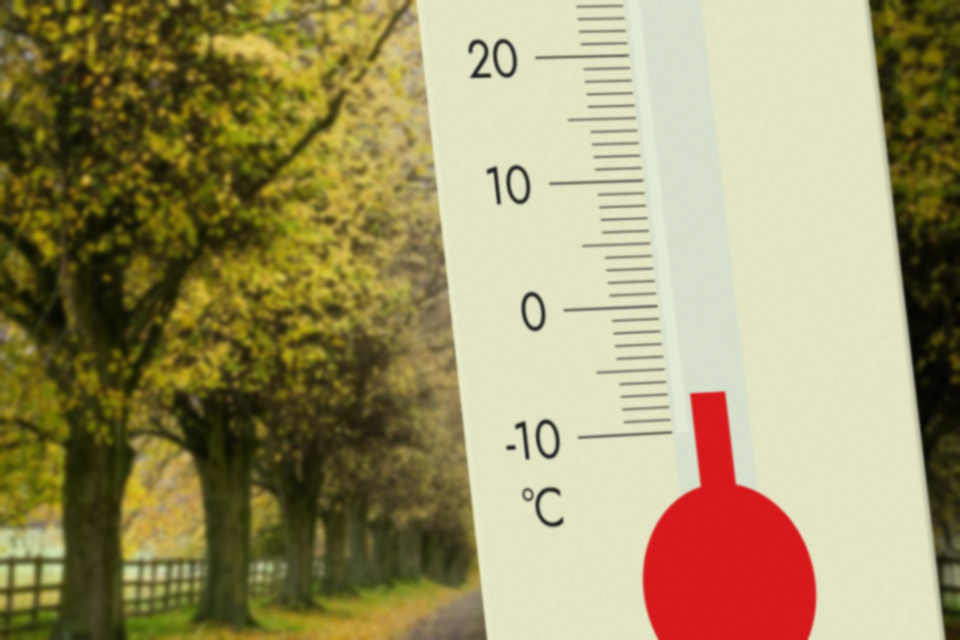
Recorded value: -7 °C
